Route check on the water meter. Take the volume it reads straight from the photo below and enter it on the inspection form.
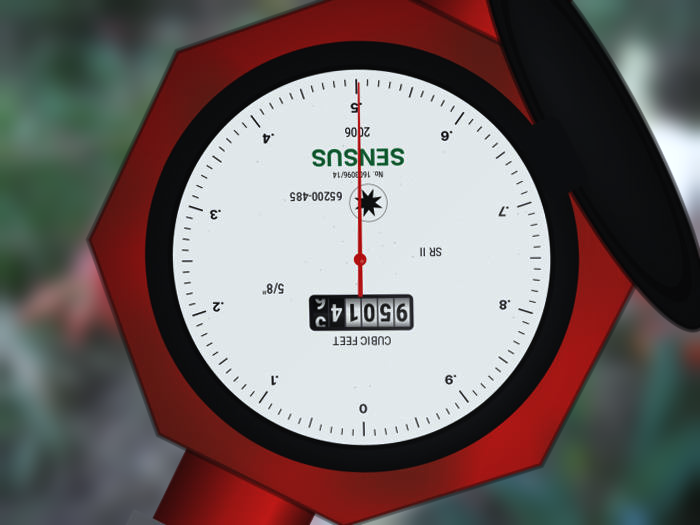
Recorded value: 950145.50 ft³
